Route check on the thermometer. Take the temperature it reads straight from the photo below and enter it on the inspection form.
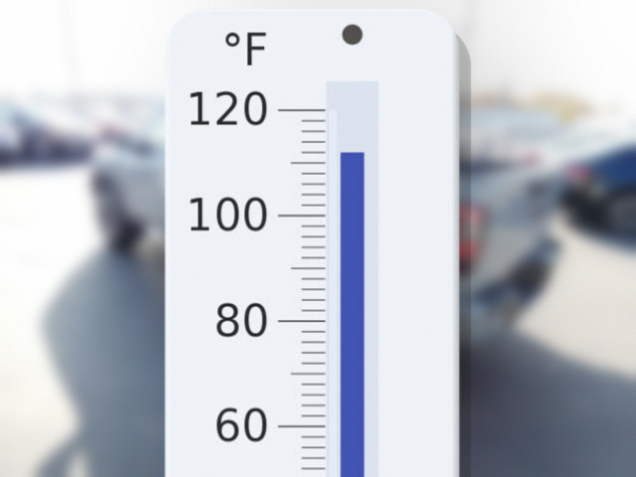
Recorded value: 112 °F
